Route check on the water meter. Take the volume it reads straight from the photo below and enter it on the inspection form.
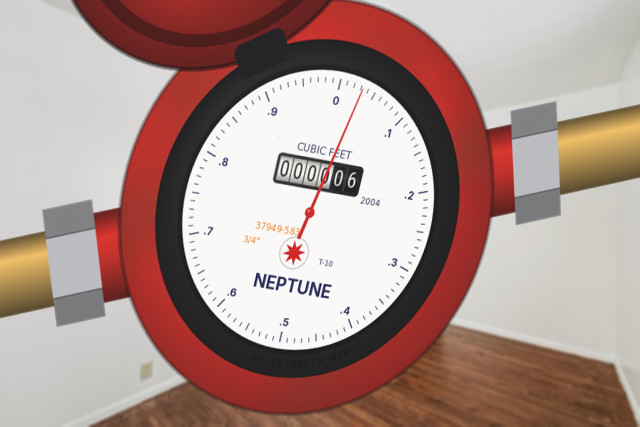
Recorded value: 6.03 ft³
